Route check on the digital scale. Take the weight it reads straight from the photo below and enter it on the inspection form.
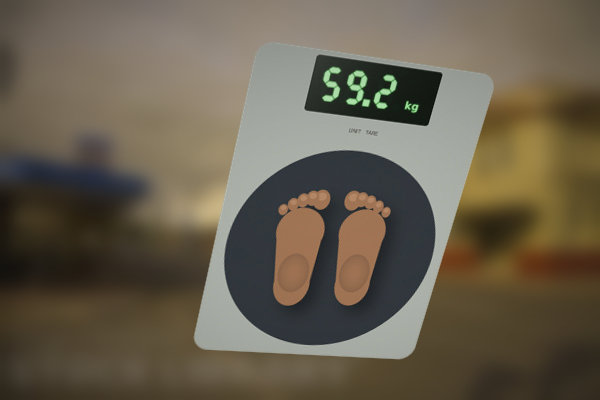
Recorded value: 59.2 kg
